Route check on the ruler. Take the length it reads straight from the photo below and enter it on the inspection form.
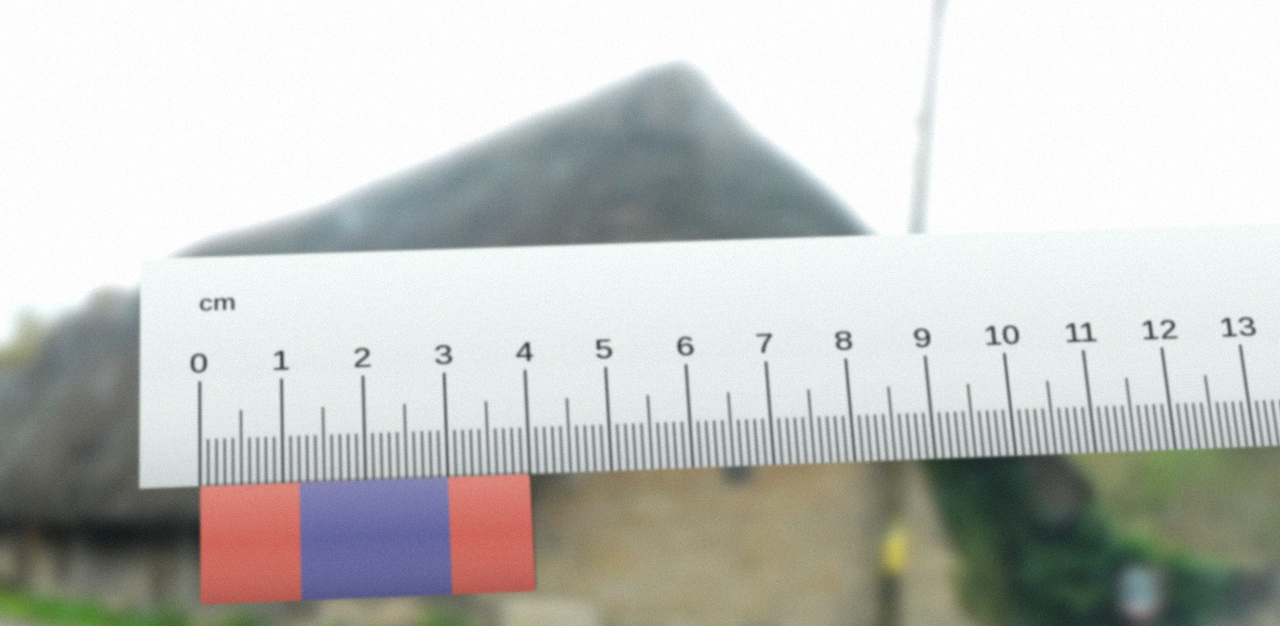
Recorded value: 4 cm
